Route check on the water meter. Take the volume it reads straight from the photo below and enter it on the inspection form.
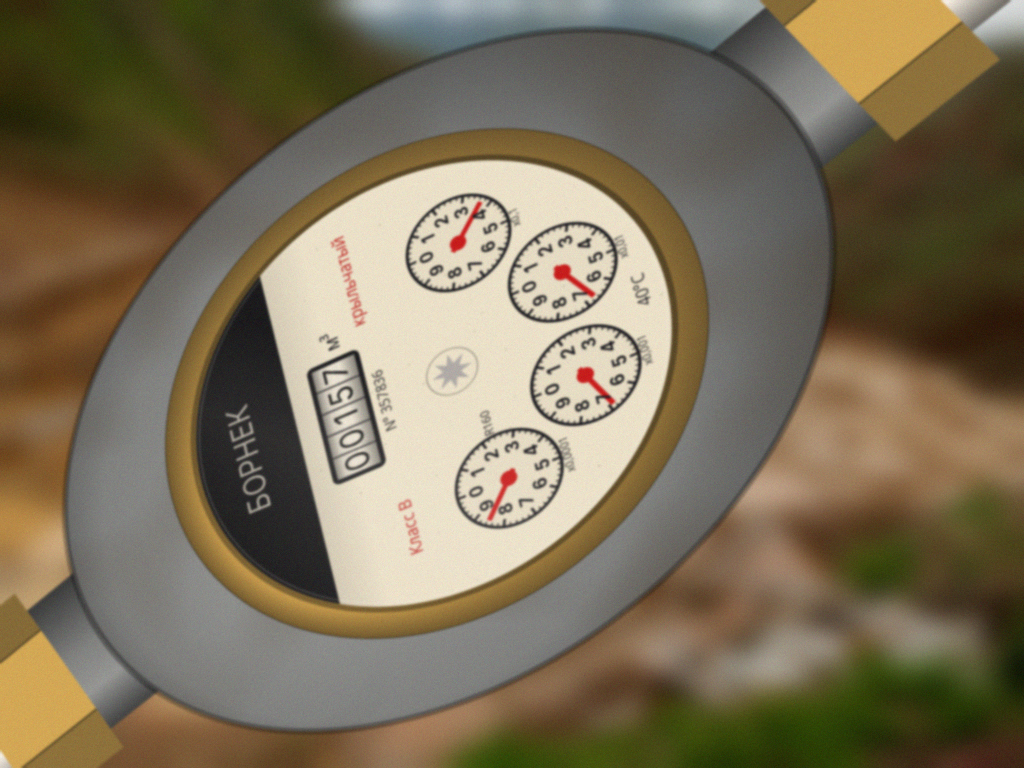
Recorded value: 157.3668 m³
